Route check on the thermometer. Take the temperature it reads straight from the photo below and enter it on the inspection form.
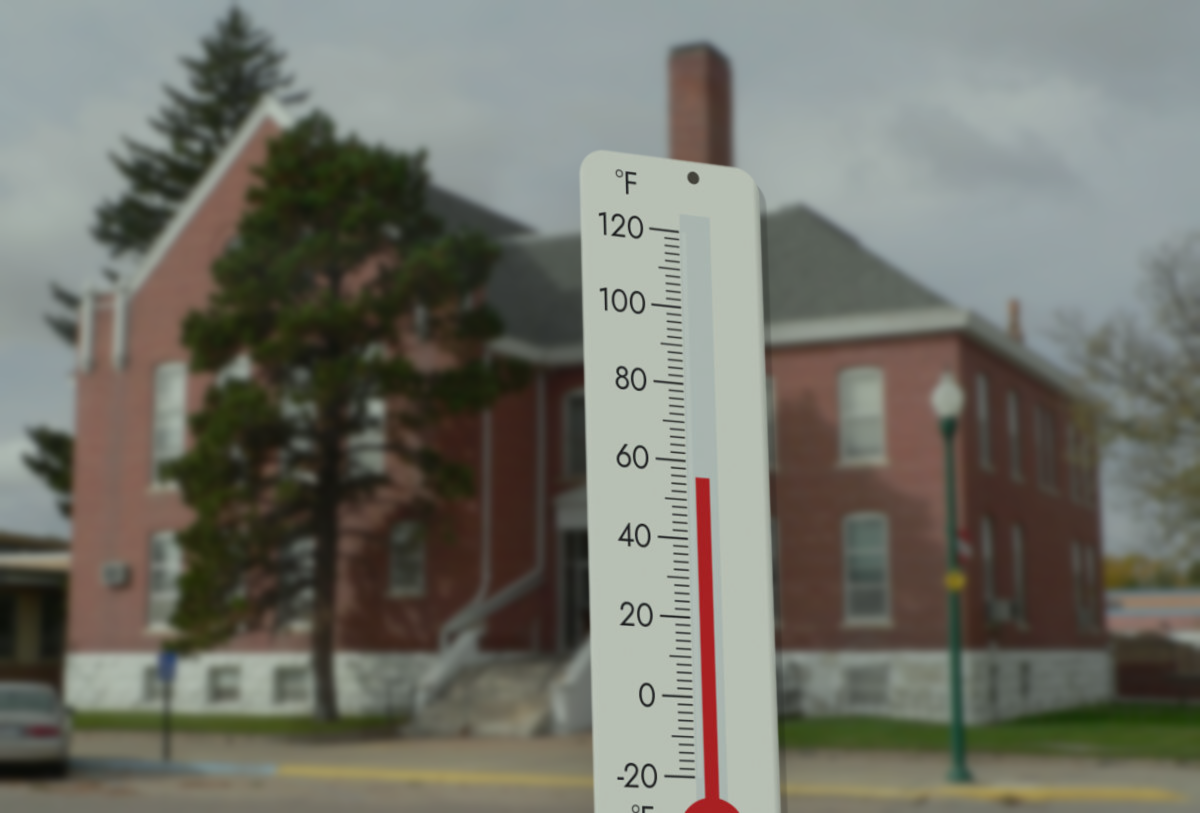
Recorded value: 56 °F
